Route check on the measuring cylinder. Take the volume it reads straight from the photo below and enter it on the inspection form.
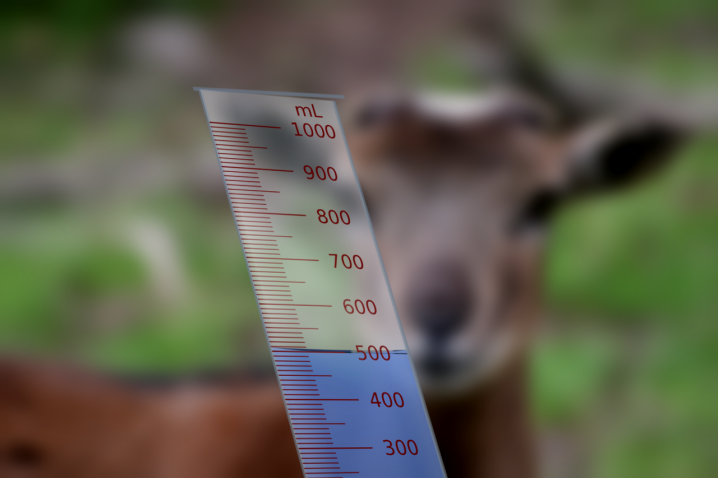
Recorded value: 500 mL
